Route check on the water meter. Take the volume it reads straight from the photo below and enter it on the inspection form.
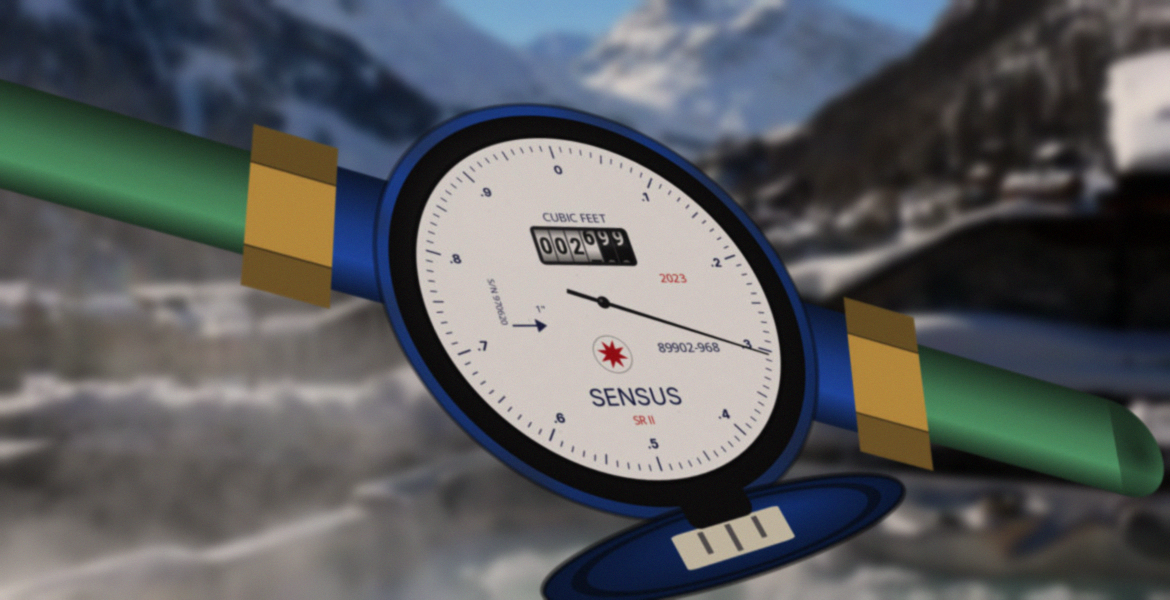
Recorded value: 2699.30 ft³
